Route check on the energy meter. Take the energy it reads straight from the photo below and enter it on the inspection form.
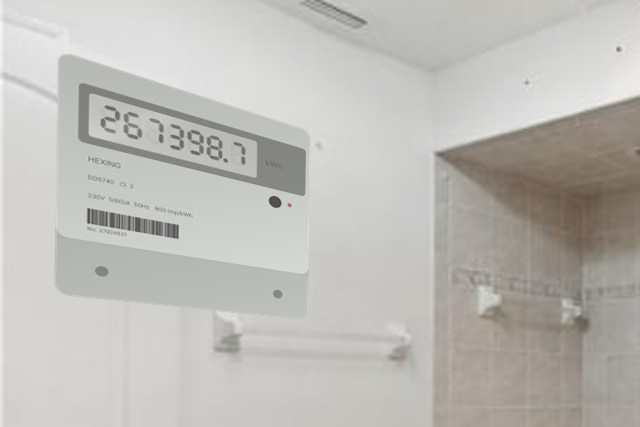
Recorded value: 267398.7 kWh
